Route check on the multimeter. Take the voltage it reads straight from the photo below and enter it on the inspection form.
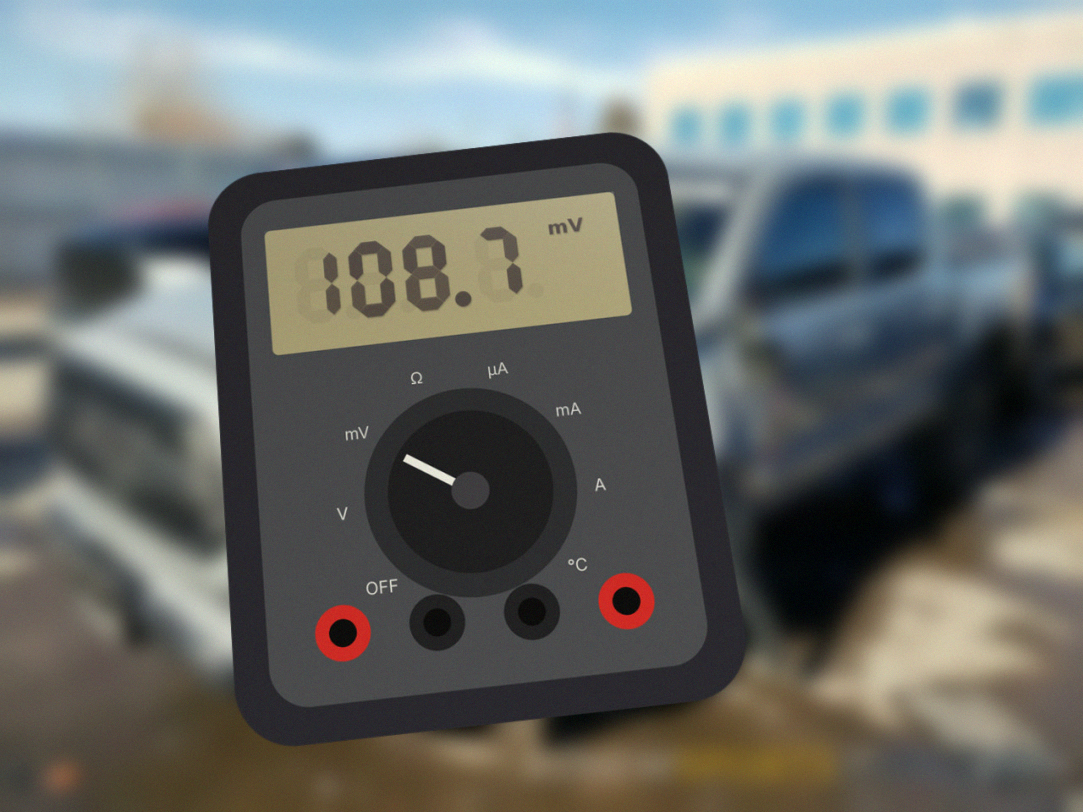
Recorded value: 108.7 mV
